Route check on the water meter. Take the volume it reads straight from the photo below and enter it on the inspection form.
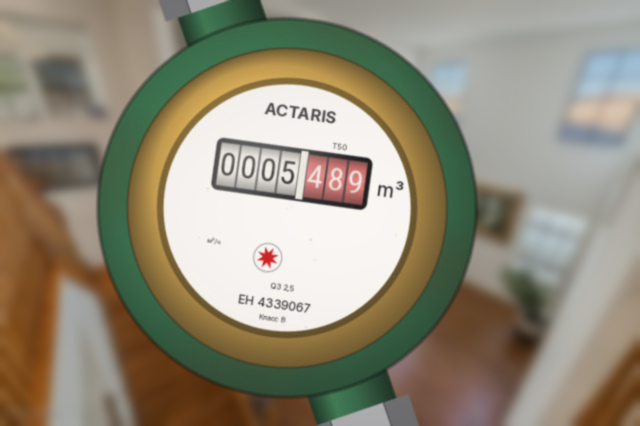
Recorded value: 5.489 m³
